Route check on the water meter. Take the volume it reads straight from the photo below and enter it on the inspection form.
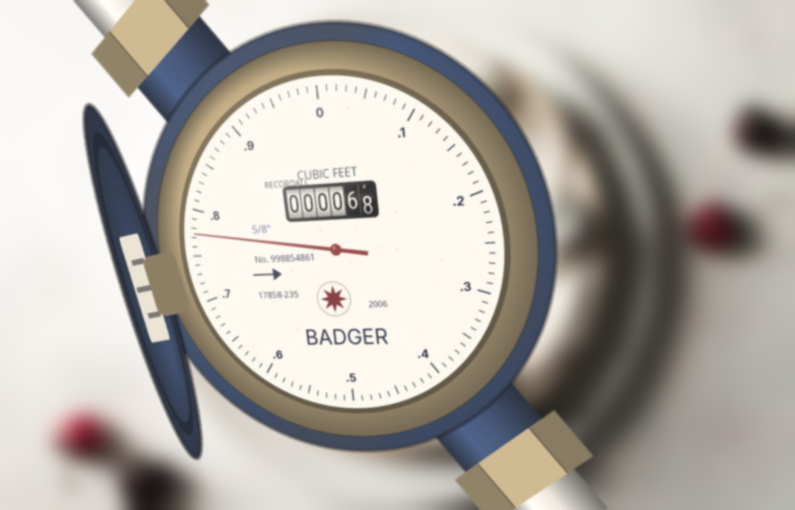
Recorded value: 67.77 ft³
